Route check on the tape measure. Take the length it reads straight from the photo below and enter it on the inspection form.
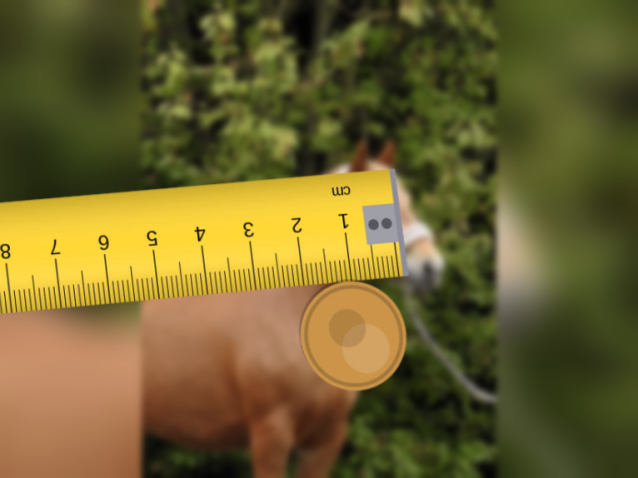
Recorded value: 2.2 cm
